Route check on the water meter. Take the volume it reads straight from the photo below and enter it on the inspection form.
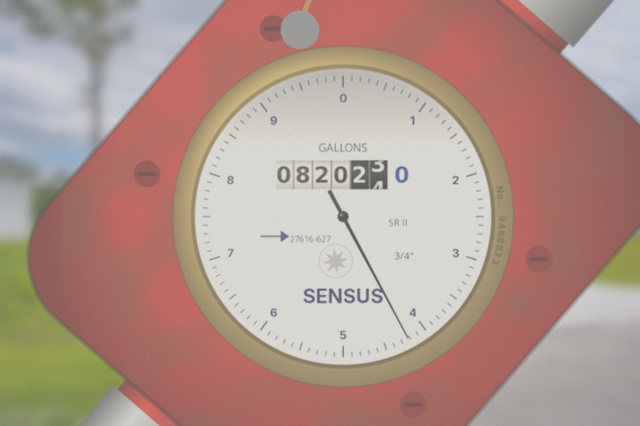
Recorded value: 820234.2 gal
